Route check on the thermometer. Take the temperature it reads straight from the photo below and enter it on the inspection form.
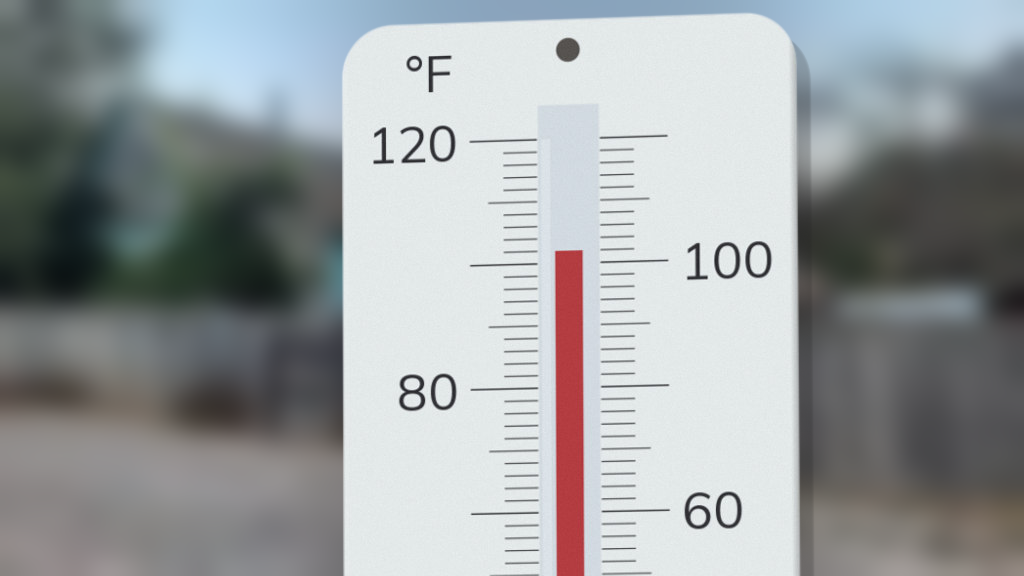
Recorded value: 102 °F
